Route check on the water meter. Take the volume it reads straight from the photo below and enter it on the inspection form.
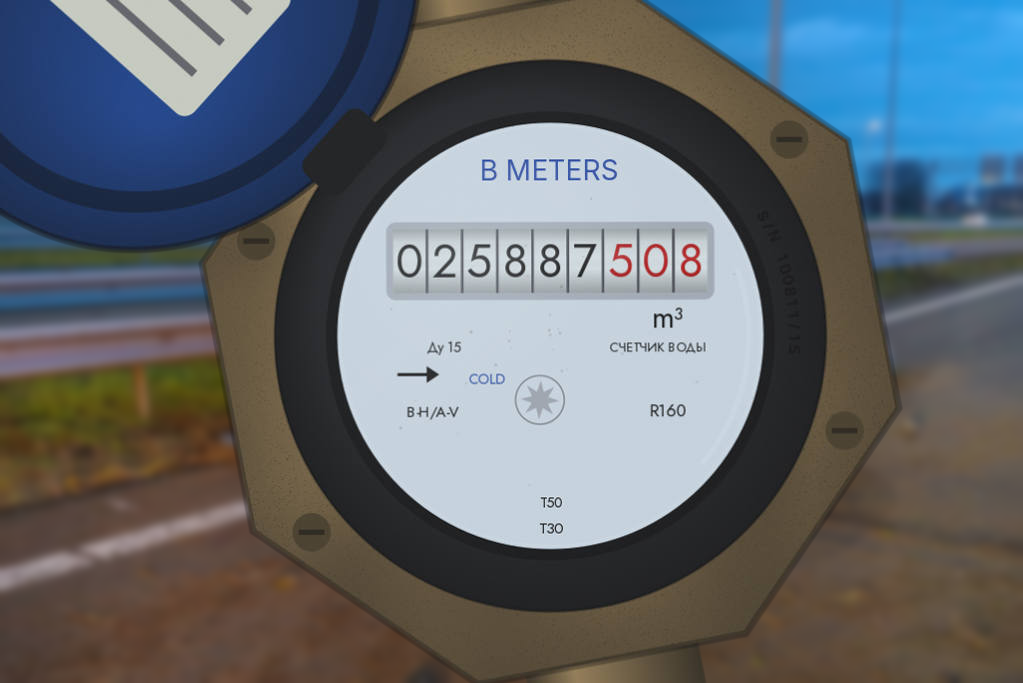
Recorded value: 25887.508 m³
